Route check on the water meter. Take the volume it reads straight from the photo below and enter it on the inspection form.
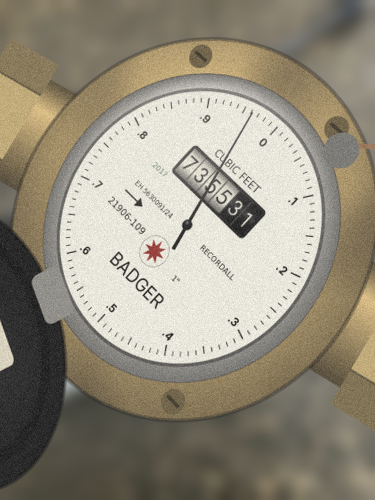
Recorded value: 735530.96 ft³
